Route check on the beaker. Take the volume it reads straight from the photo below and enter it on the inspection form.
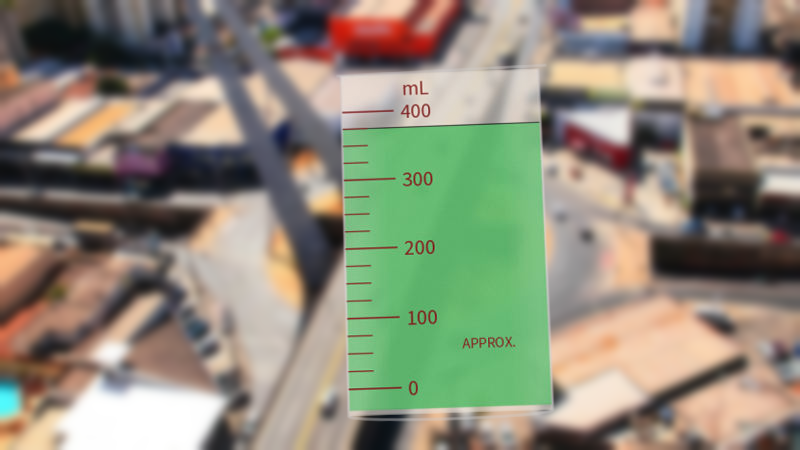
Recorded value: 375 mL
